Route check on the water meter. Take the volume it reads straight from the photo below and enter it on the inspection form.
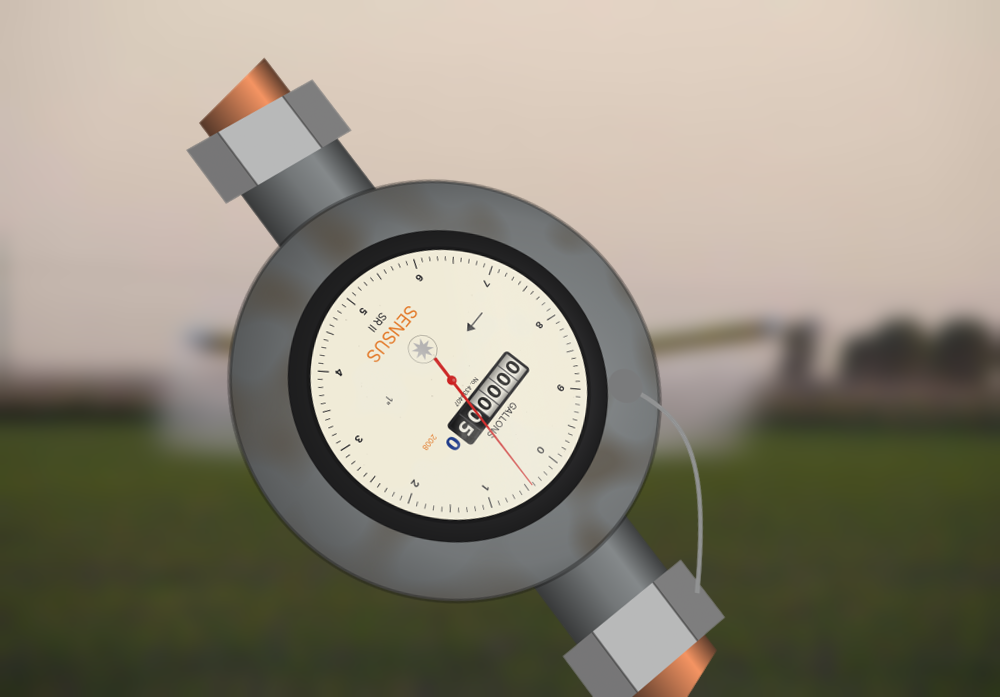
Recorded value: 50.4 gal
